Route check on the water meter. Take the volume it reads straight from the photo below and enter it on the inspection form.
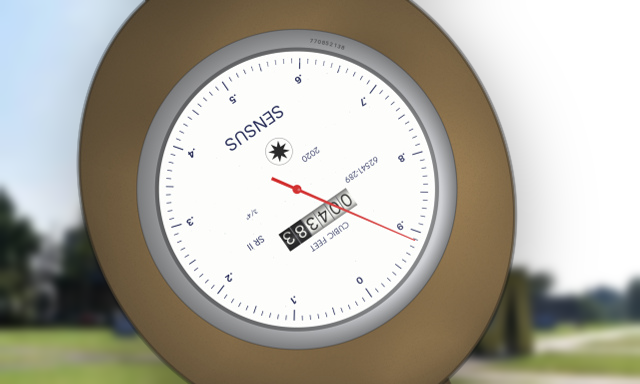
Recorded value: 4382.91 ft³
